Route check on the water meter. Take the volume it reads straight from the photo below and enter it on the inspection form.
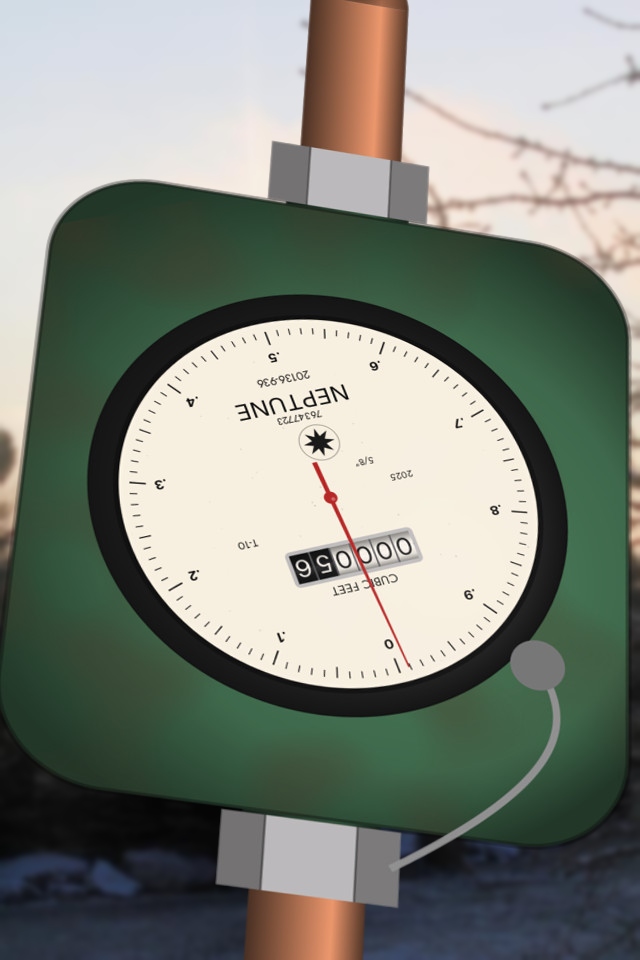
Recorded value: 55.99 ft³
